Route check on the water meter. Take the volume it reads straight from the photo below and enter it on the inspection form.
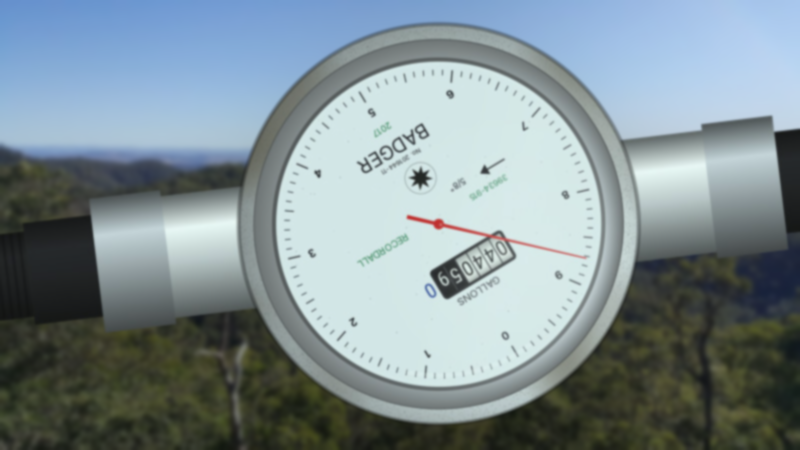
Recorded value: 440588.7 gal
